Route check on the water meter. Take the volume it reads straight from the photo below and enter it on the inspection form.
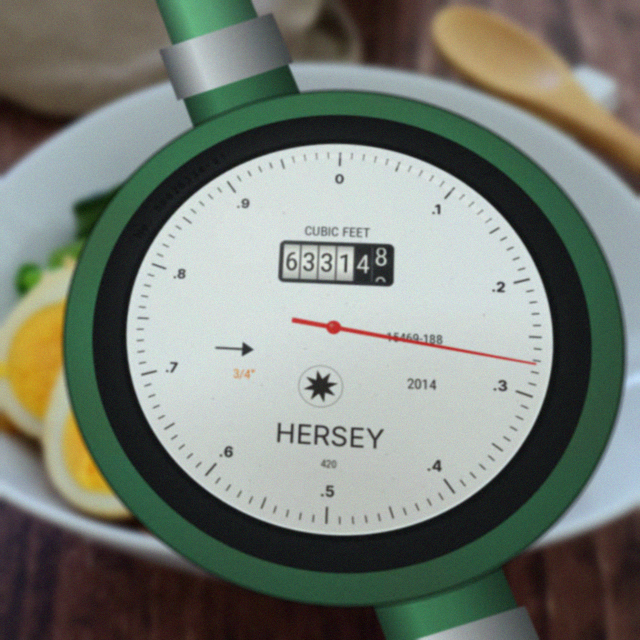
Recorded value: 633148.27 ft³
